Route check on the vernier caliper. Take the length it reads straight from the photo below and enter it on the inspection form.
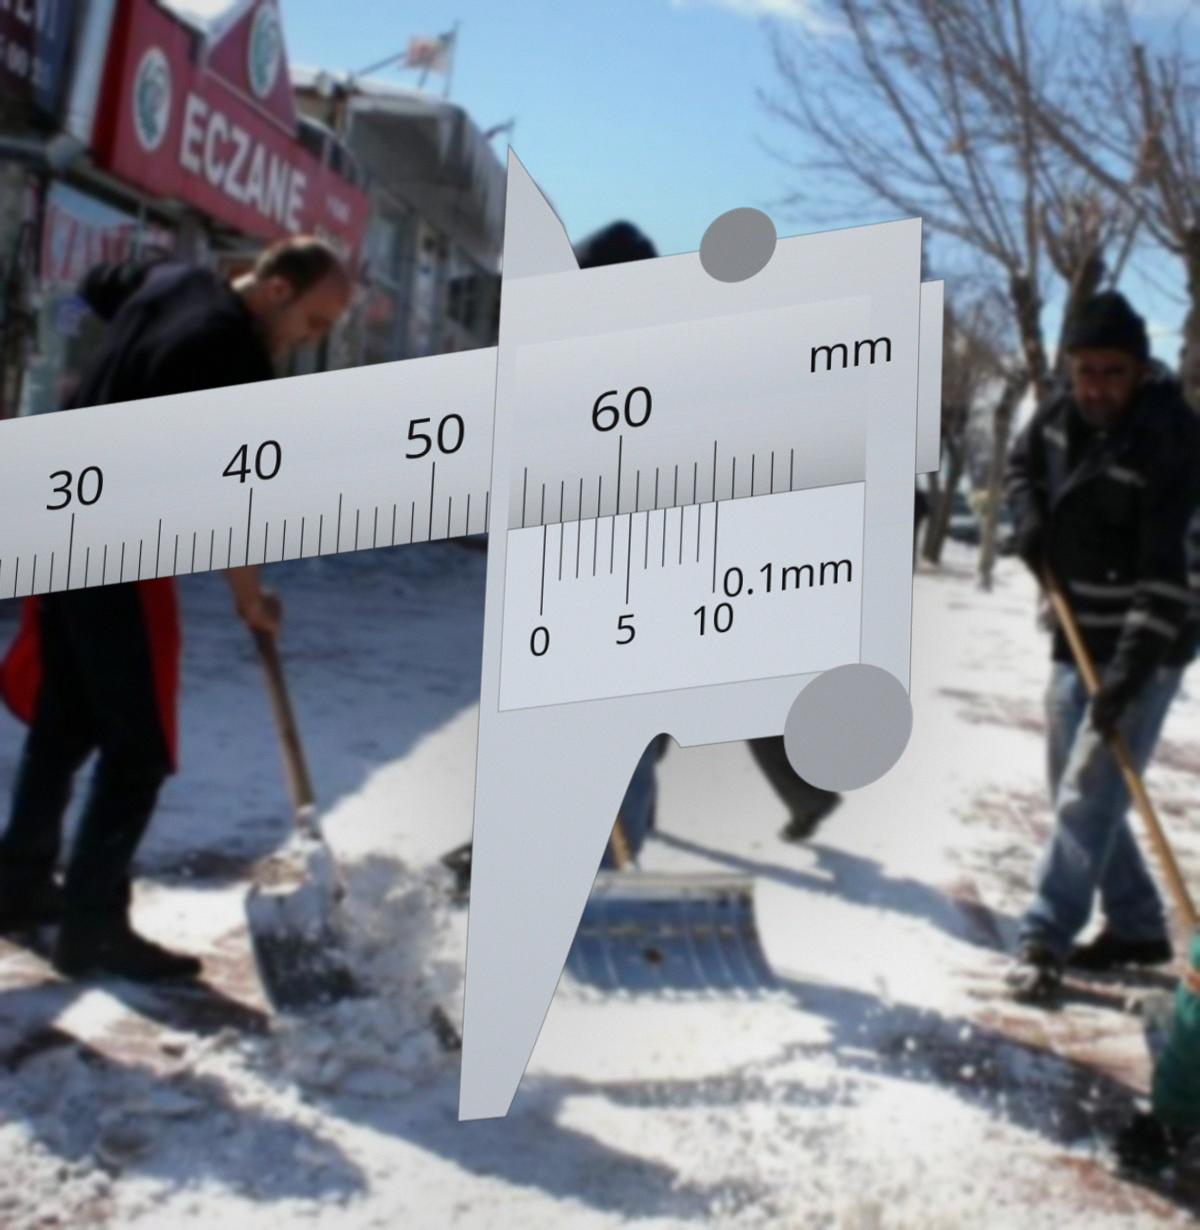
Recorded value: 56.2 mm
